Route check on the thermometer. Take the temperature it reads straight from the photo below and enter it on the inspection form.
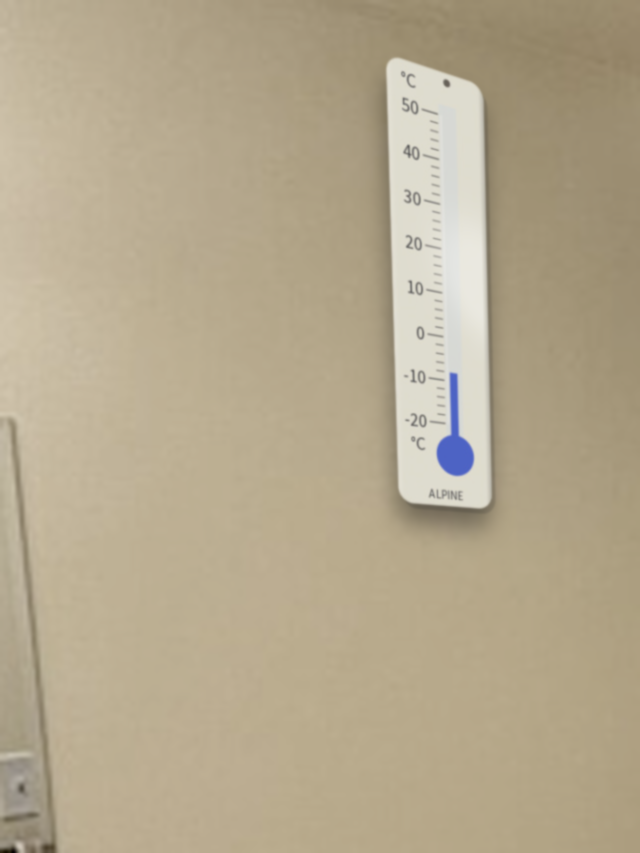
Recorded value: -8 °C
